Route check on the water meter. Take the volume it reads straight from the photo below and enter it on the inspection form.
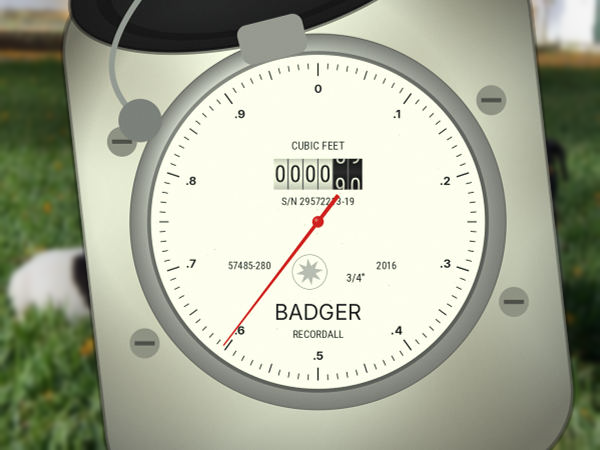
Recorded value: 89.60 ft³
